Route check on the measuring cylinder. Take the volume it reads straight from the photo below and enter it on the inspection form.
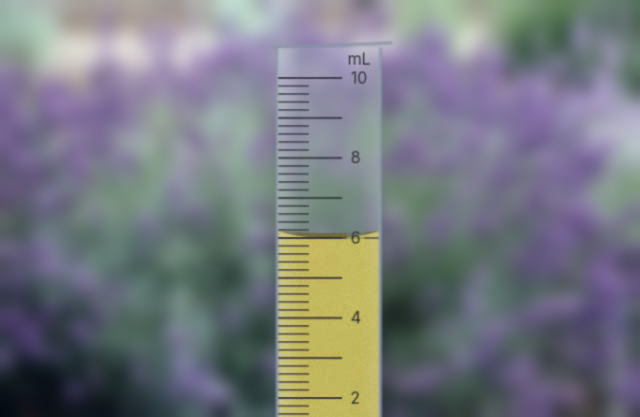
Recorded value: 6 mL
